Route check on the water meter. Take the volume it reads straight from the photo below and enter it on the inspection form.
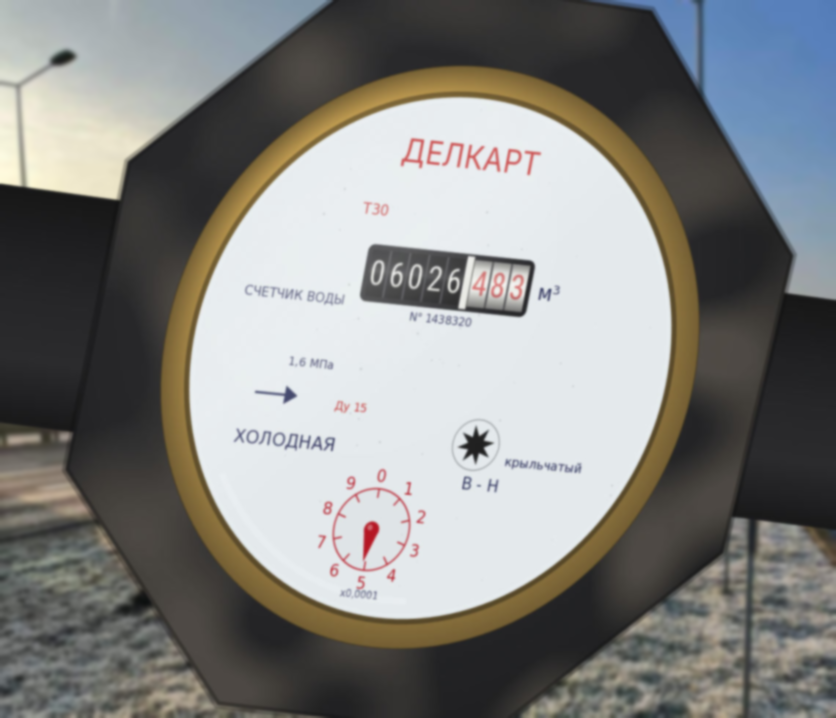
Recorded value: 6026.4835 m³
